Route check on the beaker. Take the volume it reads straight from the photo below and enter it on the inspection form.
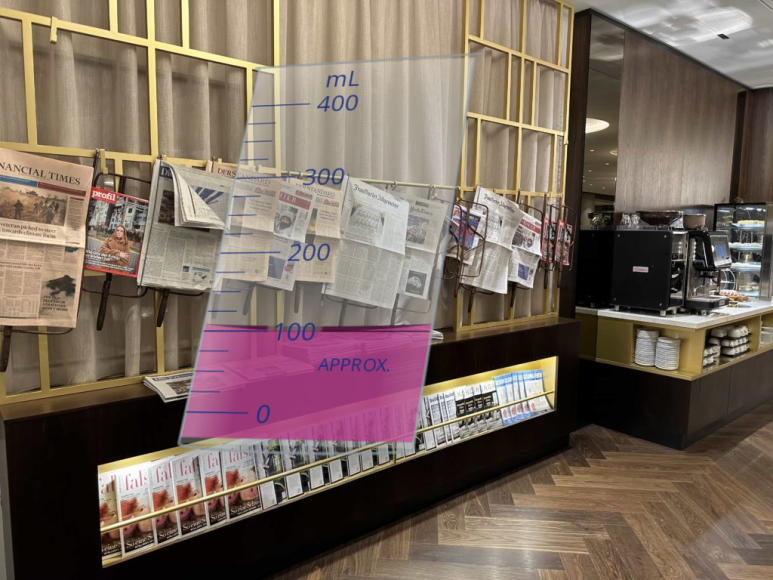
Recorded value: 100 mL
